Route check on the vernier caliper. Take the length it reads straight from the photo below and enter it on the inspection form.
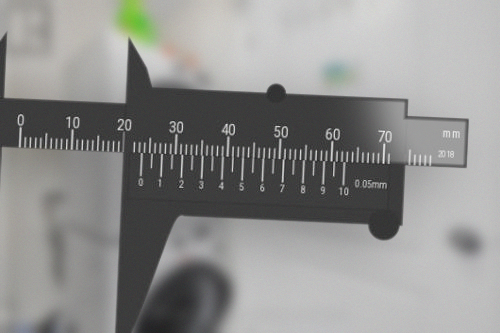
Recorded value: 23.5 mm
